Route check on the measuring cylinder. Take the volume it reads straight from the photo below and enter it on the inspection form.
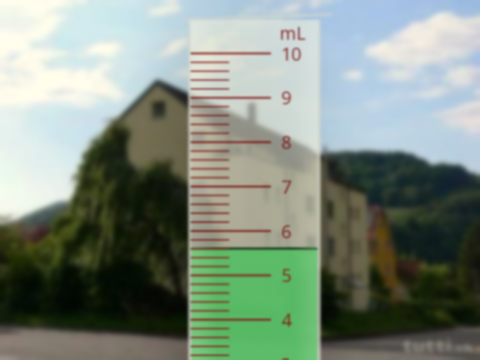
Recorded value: 5.6 mL
